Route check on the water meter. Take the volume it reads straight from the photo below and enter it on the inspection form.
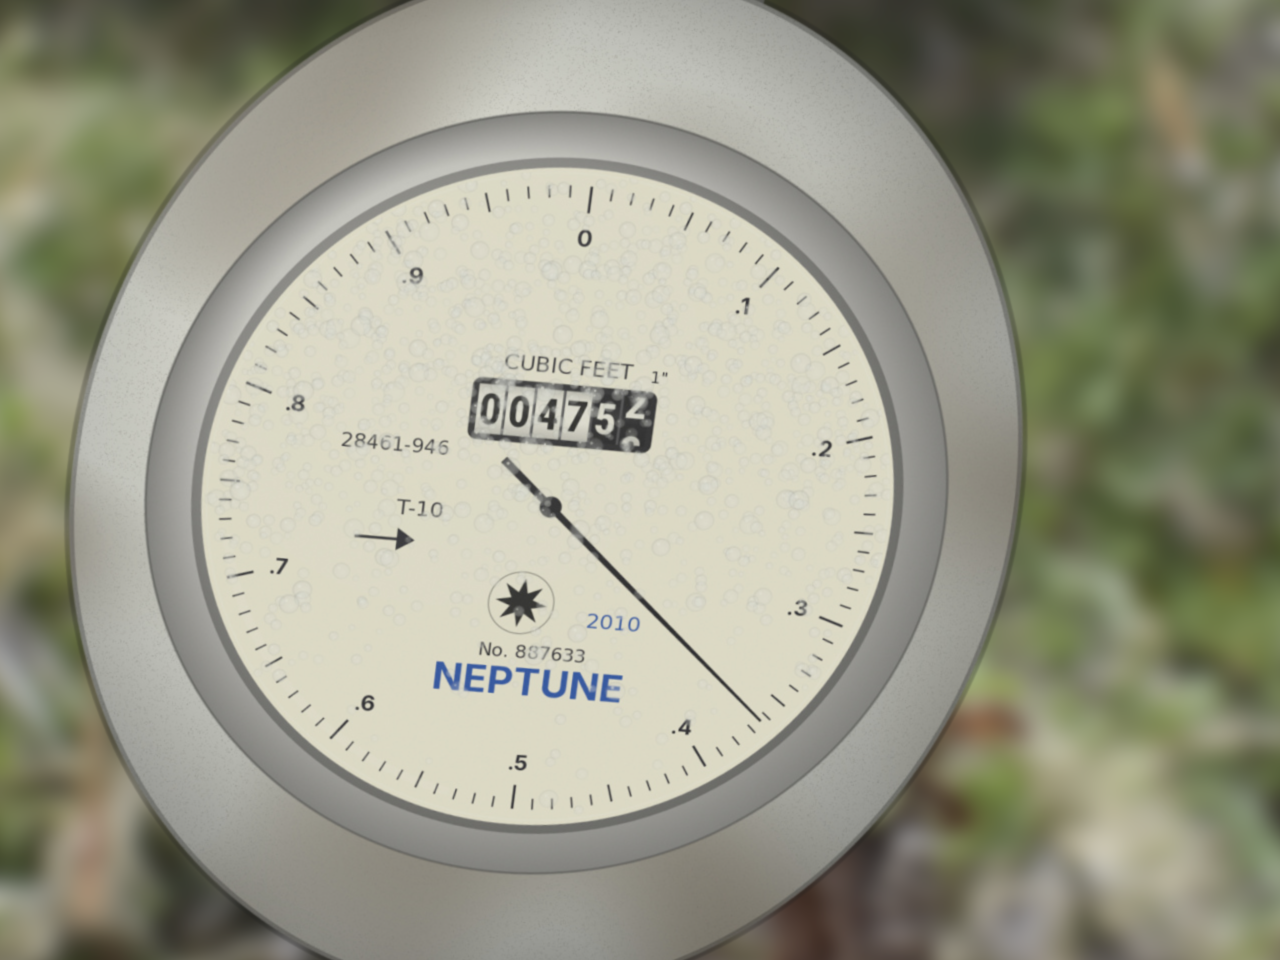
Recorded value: 4752.36 ft³
